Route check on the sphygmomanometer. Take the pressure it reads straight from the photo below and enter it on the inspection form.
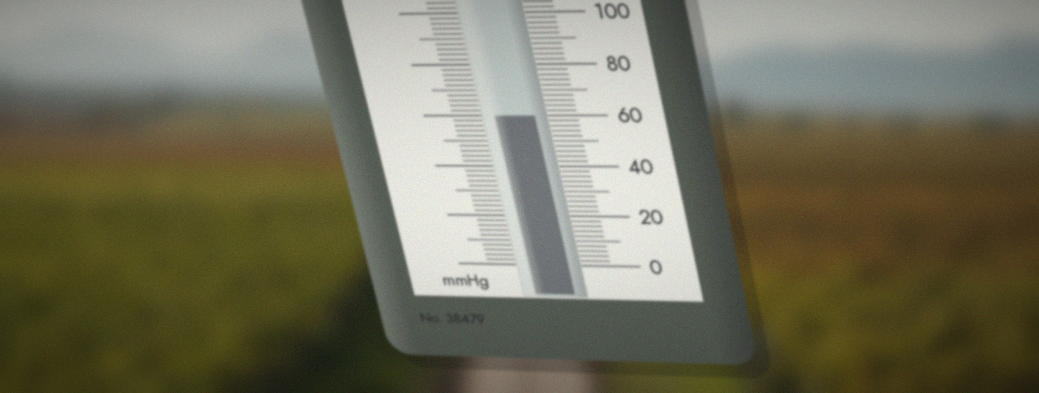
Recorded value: 60 mmHg
